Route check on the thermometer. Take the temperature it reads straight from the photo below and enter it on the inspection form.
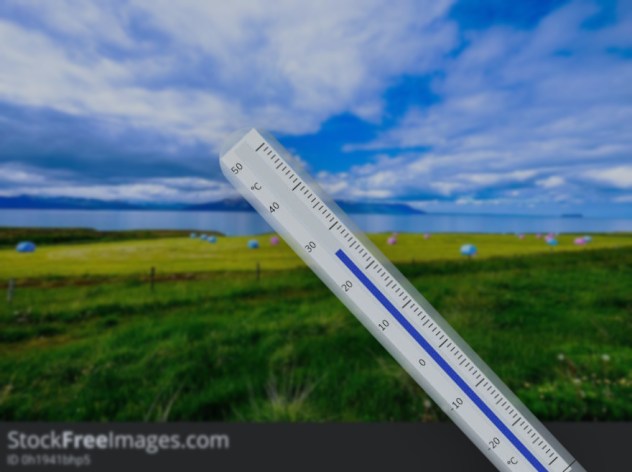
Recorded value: 26 °C
